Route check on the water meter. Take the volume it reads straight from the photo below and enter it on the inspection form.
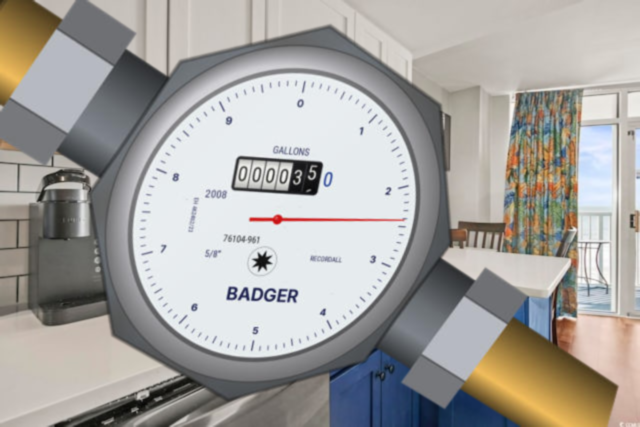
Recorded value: 352.4 gal
